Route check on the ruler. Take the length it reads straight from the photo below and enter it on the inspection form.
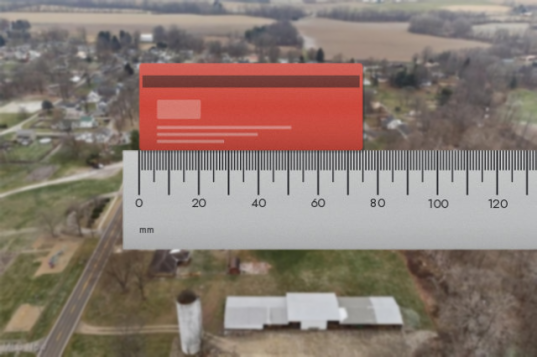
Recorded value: 75 mm
